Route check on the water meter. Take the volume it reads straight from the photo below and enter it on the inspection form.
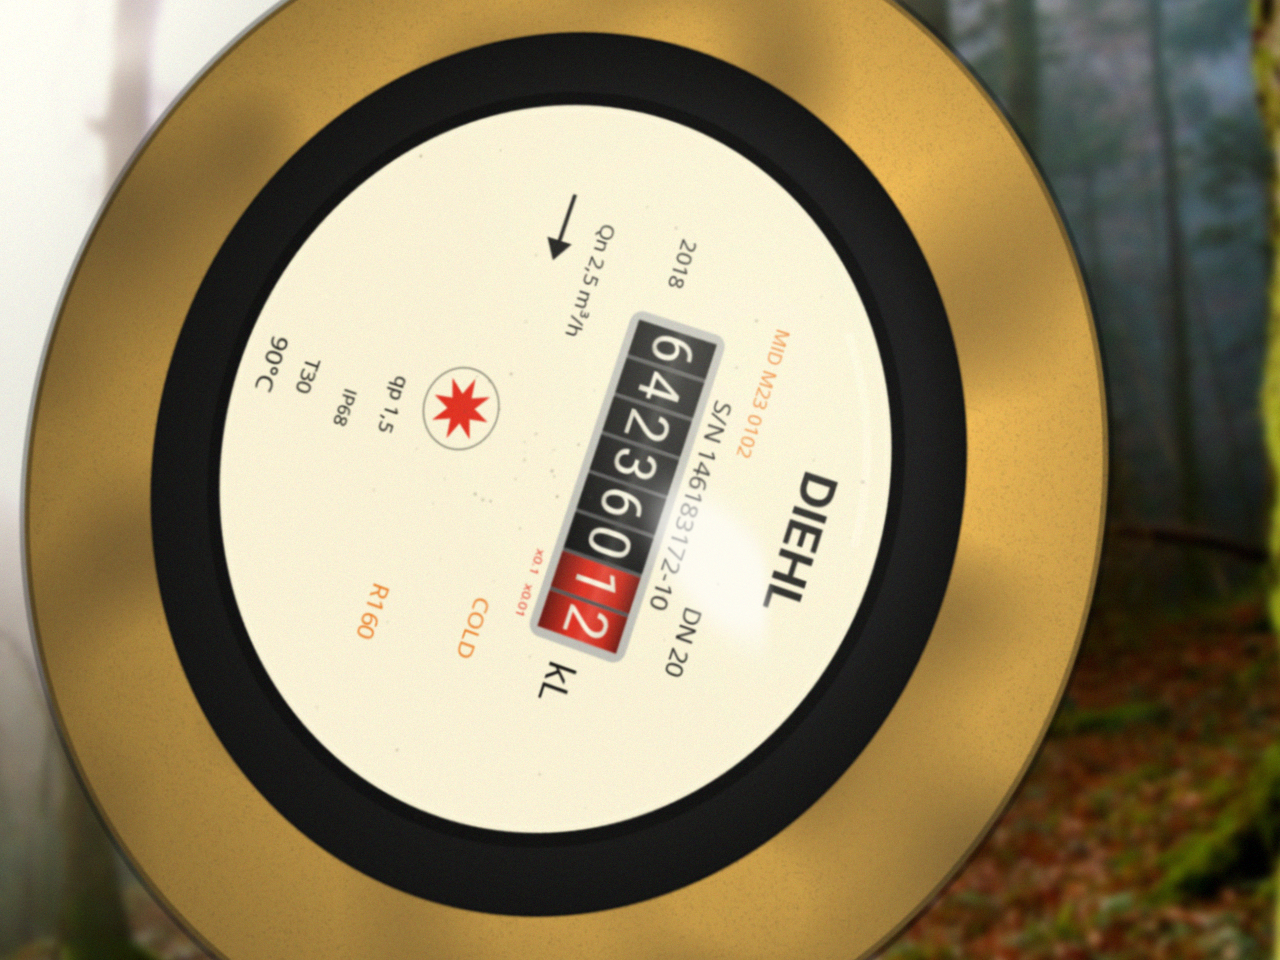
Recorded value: 642360.12 kL
